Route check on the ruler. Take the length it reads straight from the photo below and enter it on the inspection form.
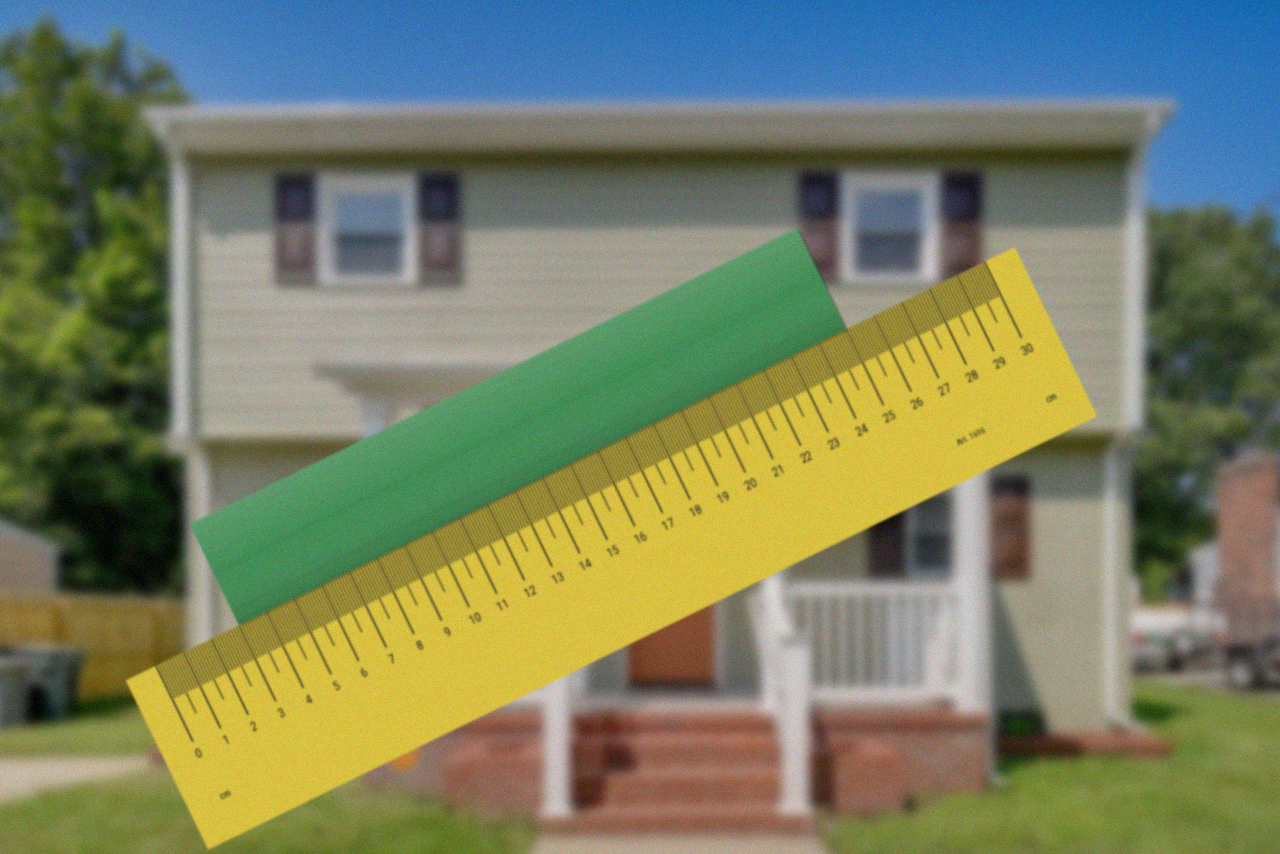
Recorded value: 22 cm
